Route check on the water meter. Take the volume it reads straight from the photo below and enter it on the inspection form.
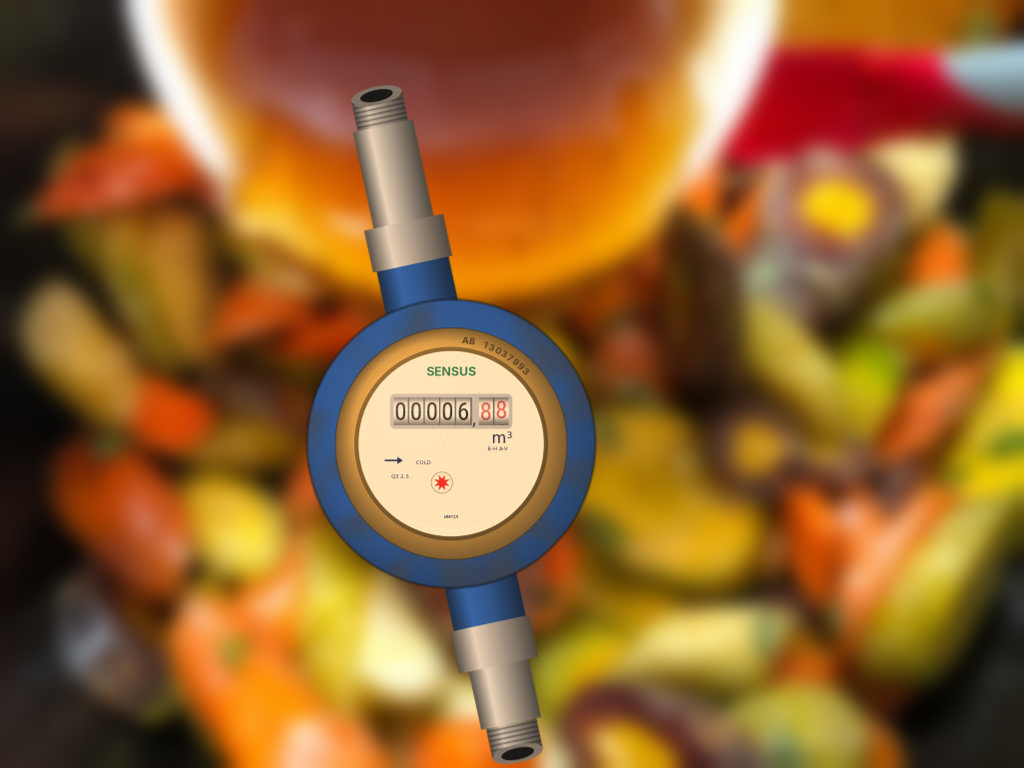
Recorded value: 6.88 m³
